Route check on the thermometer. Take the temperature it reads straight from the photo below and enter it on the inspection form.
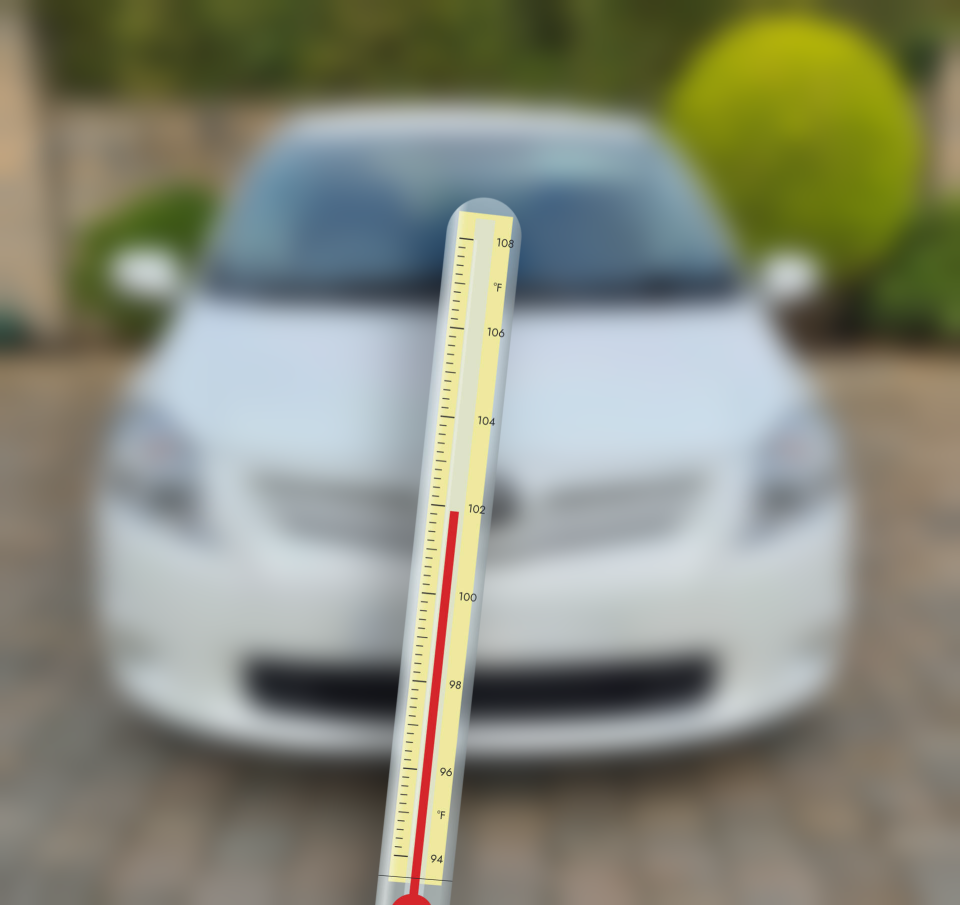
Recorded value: 101.9 °F
